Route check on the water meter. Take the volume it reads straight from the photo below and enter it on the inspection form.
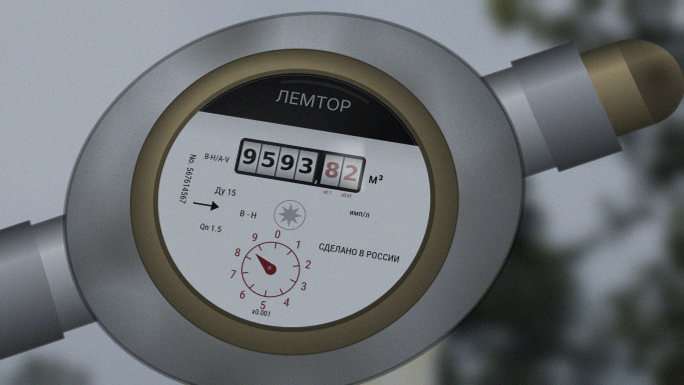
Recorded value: 9593.828 m³
